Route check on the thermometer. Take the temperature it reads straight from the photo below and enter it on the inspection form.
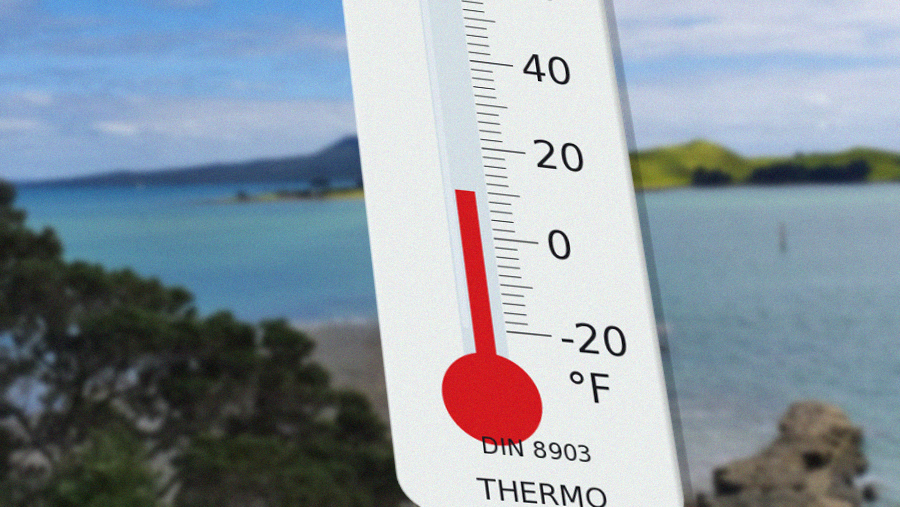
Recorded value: 10 °F
